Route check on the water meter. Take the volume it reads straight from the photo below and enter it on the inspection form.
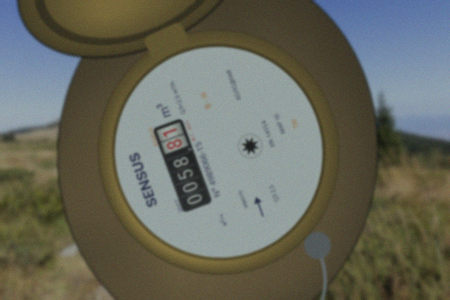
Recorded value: 58.81 m³
